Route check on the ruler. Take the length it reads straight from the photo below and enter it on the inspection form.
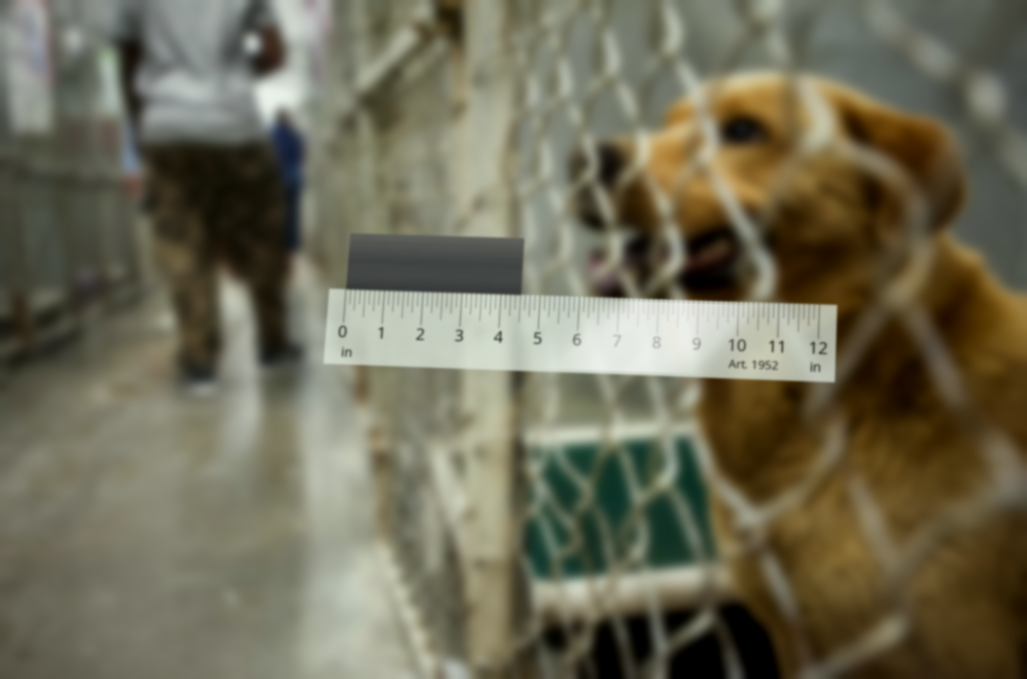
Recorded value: 4.5 in
